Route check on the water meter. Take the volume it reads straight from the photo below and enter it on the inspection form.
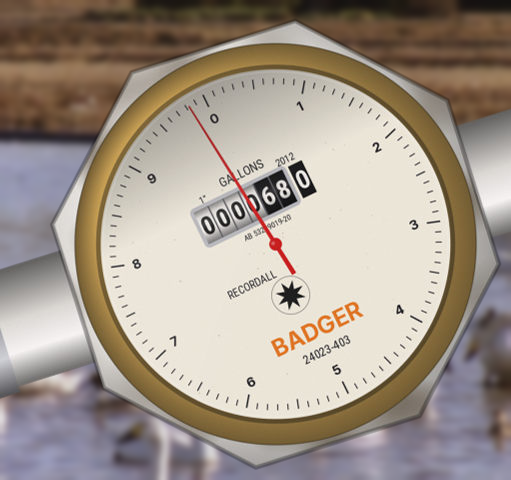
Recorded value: 679.8 gal
